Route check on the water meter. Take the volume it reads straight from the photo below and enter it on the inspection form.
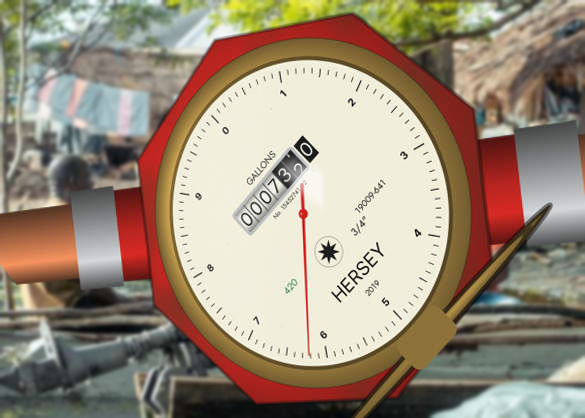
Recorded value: 7316.2 gal
